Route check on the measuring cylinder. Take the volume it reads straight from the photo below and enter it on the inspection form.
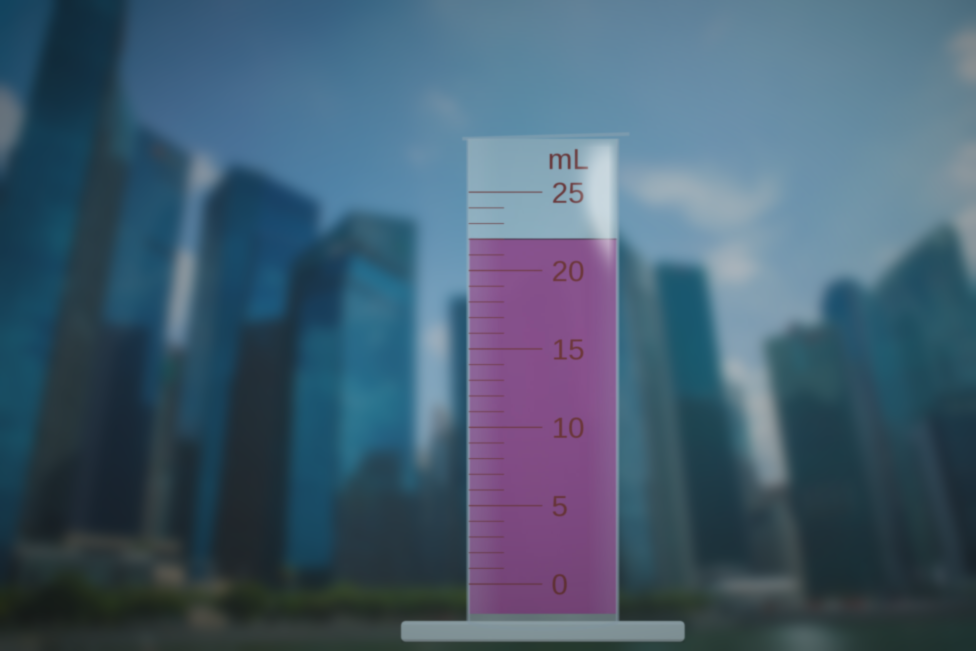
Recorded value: 22 mL
